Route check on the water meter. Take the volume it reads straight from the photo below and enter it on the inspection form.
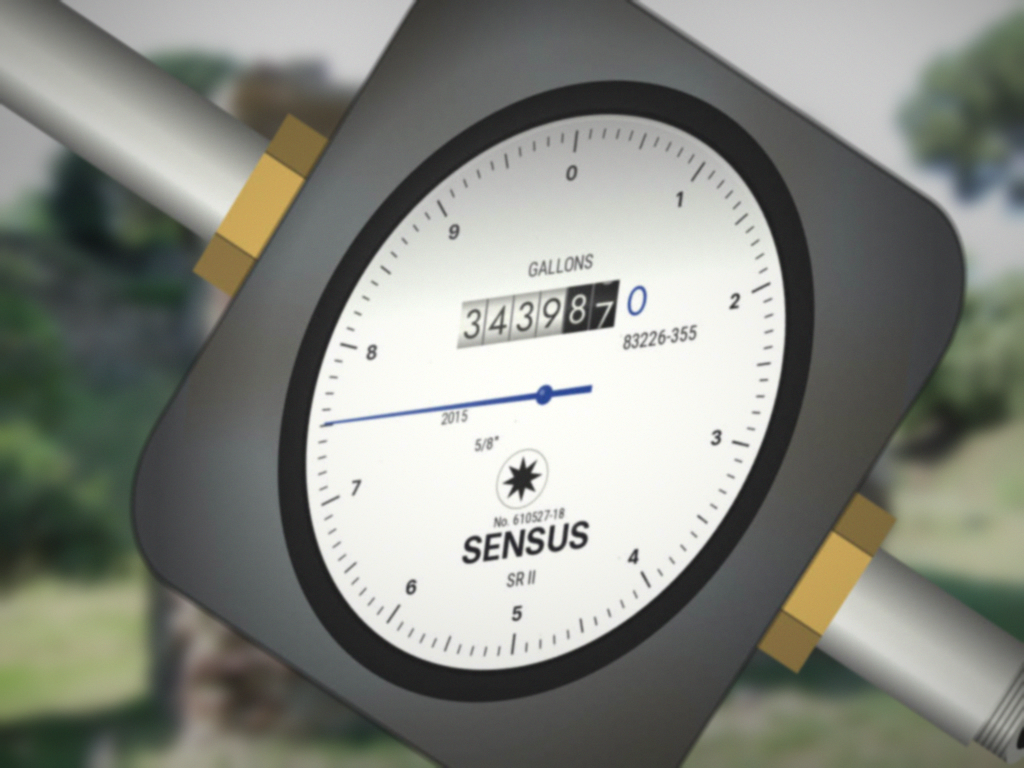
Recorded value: 3439867.5 gal
